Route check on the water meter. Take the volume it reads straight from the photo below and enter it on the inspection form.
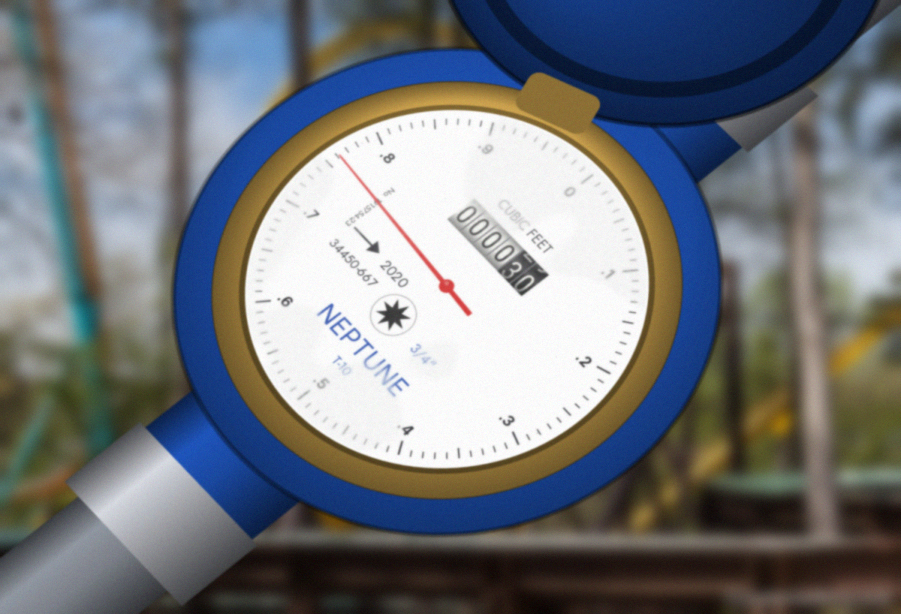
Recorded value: 29.76 ft³
